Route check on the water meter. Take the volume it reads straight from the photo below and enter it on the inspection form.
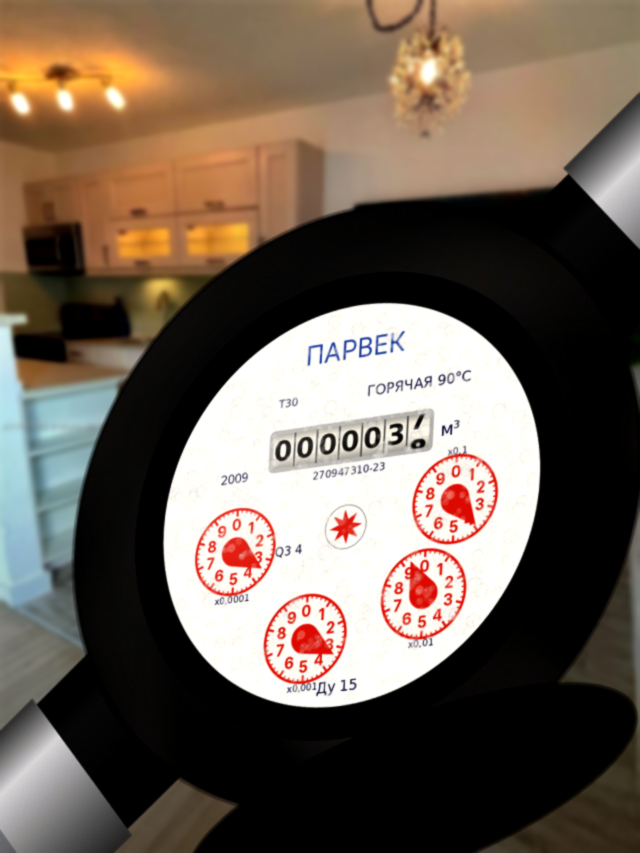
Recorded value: 37.3933 m³
